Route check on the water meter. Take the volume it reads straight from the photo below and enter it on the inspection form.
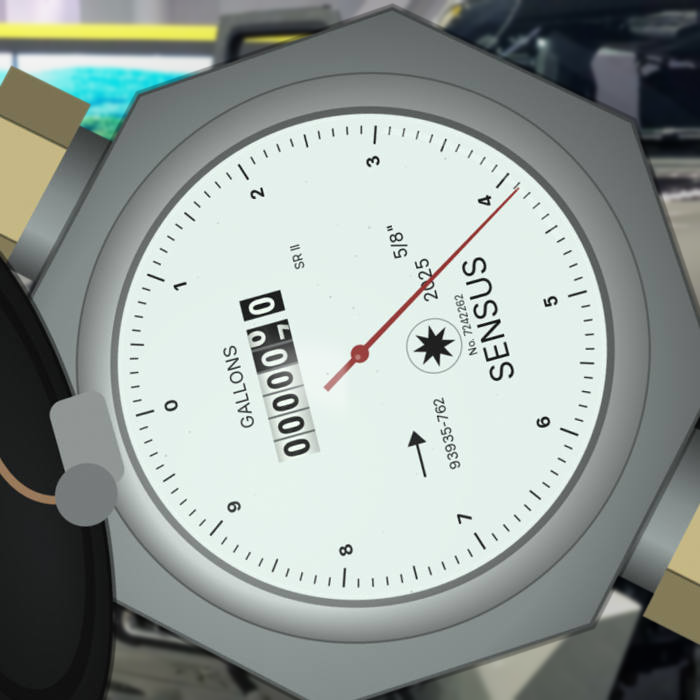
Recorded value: 64.1 gal
